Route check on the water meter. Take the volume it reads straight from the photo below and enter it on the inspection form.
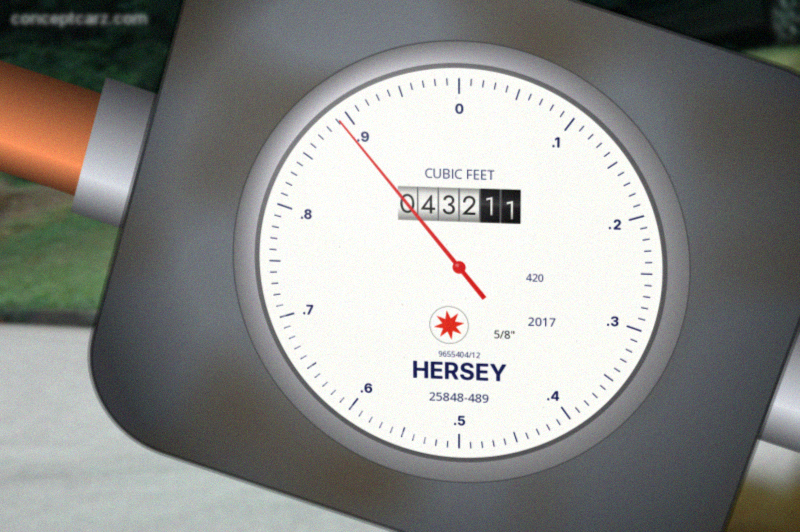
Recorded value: 43210.89 ft³
